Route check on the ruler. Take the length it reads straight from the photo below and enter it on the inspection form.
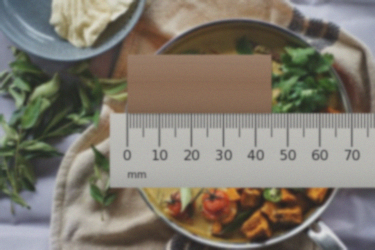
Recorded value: 45 mm
